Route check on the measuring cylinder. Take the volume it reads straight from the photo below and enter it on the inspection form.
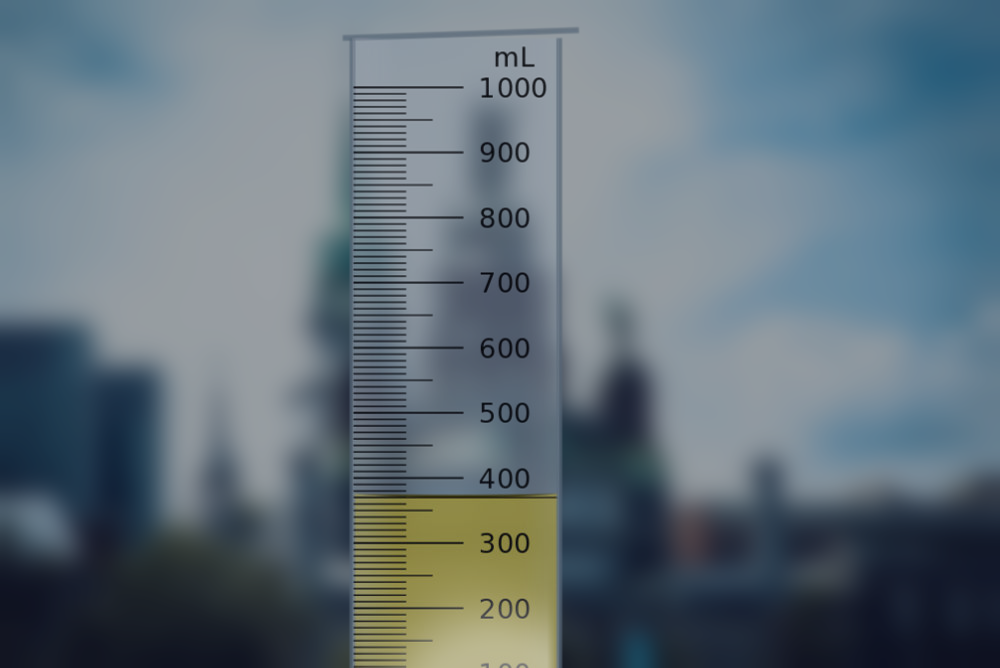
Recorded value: 370 mL
